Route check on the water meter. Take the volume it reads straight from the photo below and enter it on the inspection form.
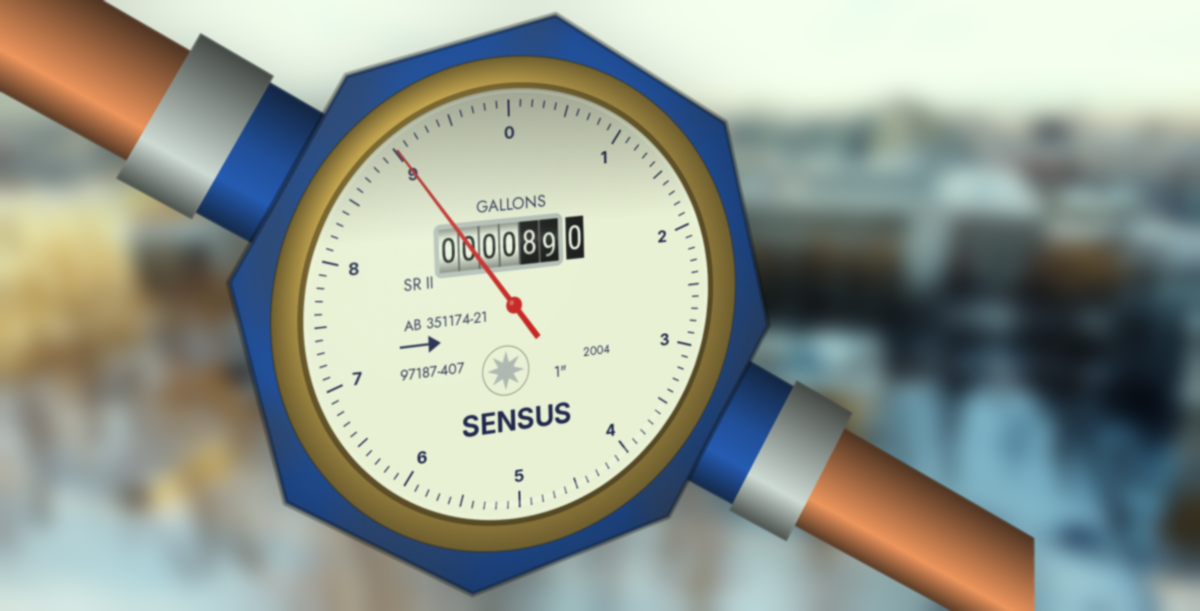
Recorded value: 889.0 gal
